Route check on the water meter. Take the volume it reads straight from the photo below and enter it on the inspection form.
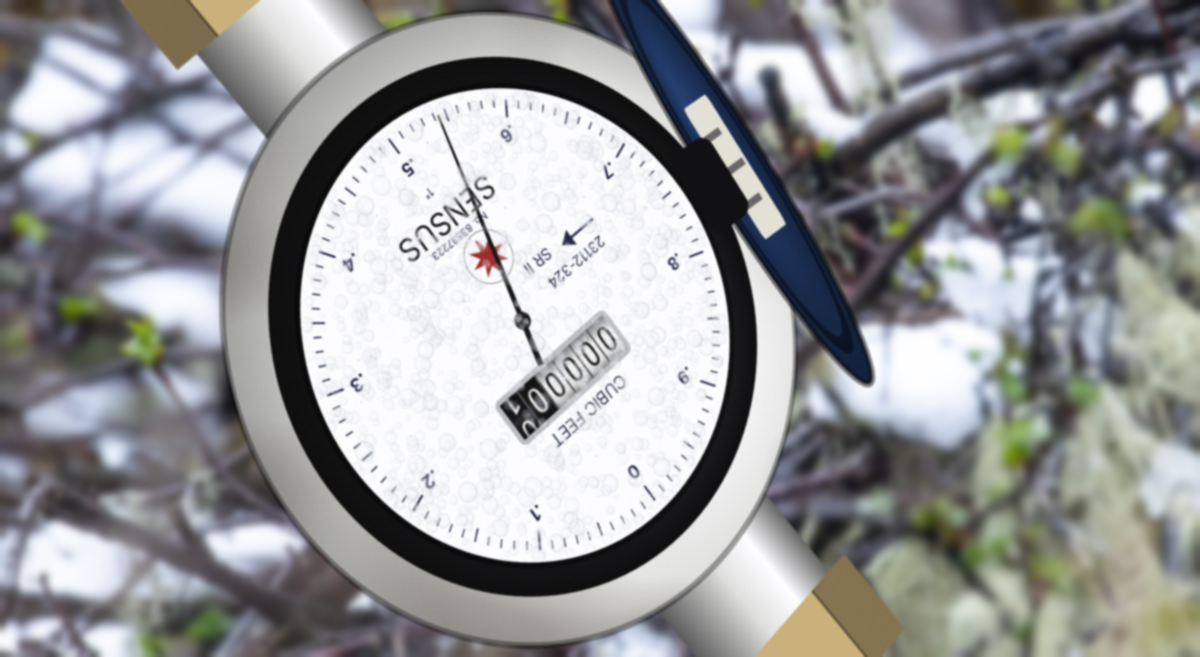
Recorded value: 0.54 ft³
